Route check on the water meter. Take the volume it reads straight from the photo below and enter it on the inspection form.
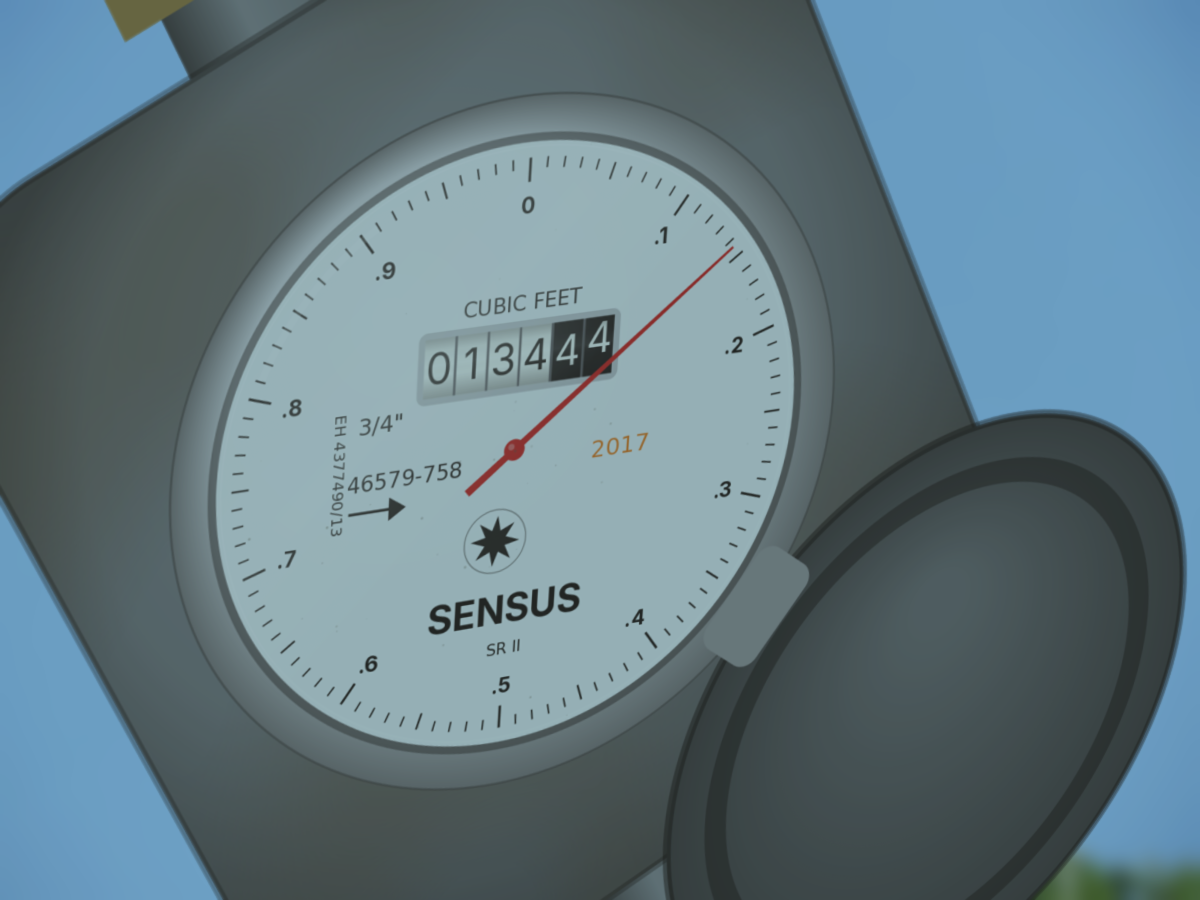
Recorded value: 13444.14 ft³
